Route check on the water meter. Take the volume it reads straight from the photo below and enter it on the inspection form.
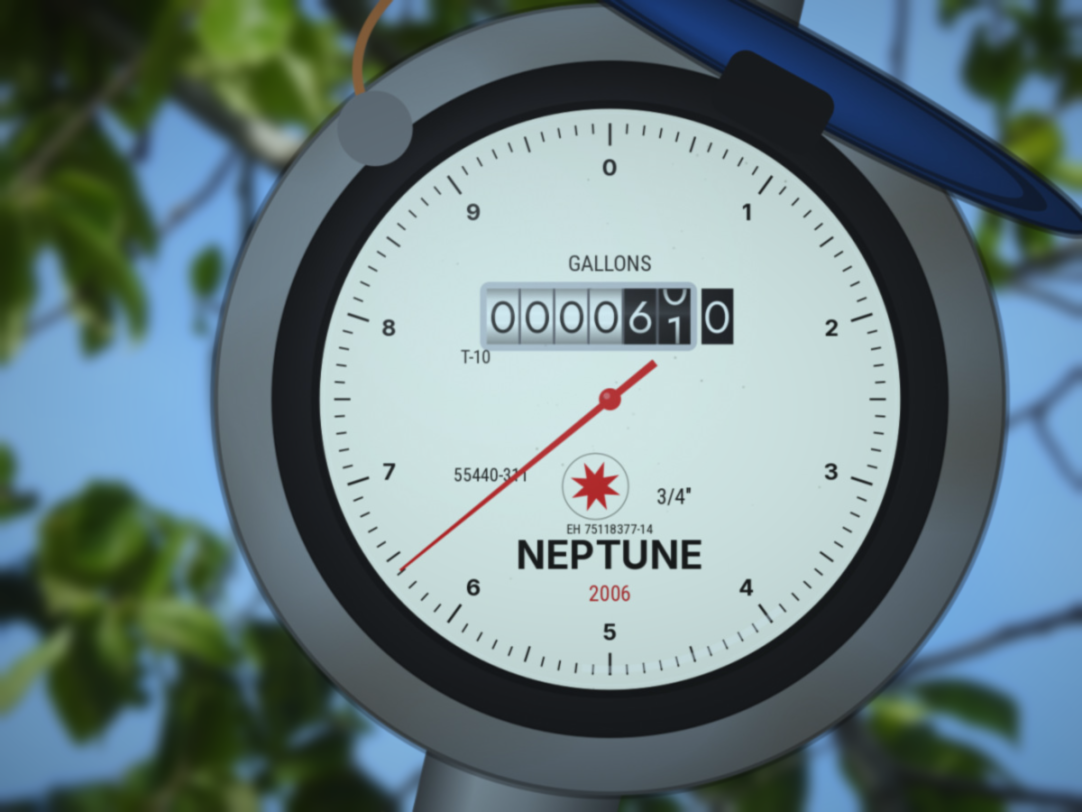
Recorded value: 606.4 gal
